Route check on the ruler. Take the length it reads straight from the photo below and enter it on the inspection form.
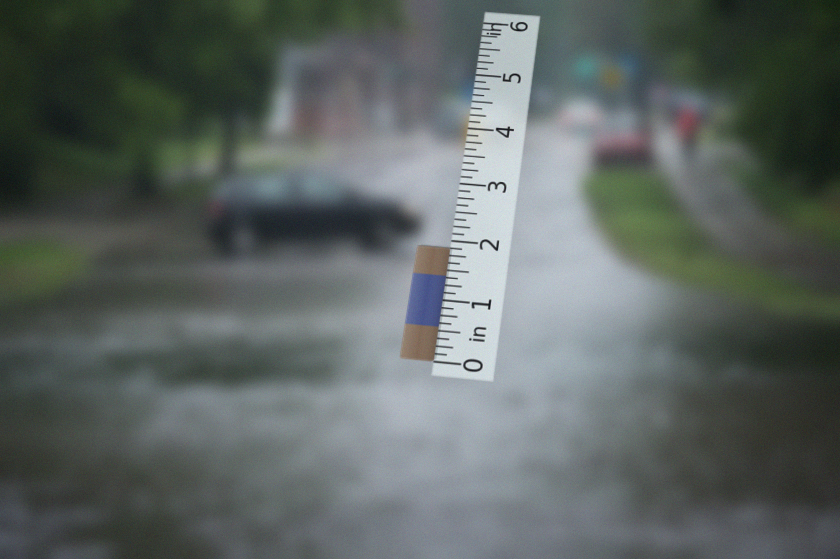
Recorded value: 1.875 in
